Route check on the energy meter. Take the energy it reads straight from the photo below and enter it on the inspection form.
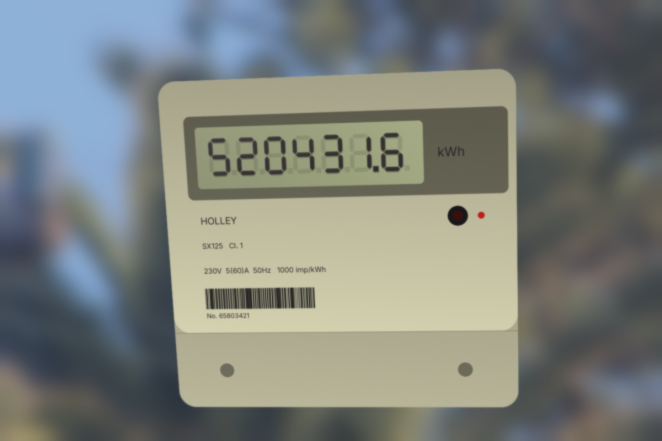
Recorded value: 520431.6 kWh
